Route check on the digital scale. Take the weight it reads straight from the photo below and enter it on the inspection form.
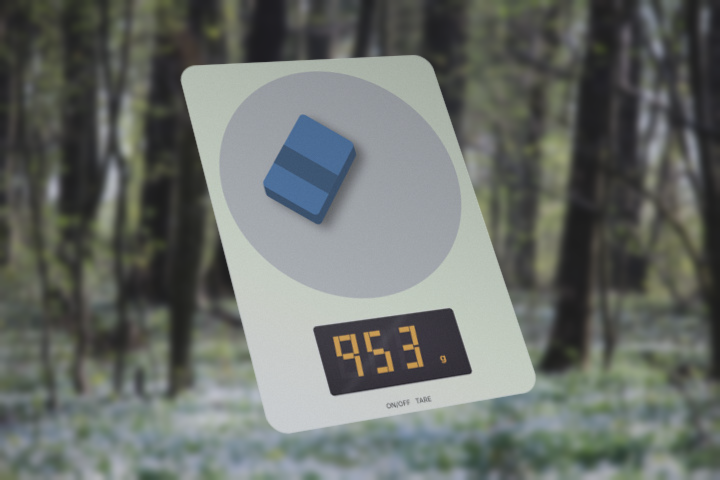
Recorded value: 953 g
